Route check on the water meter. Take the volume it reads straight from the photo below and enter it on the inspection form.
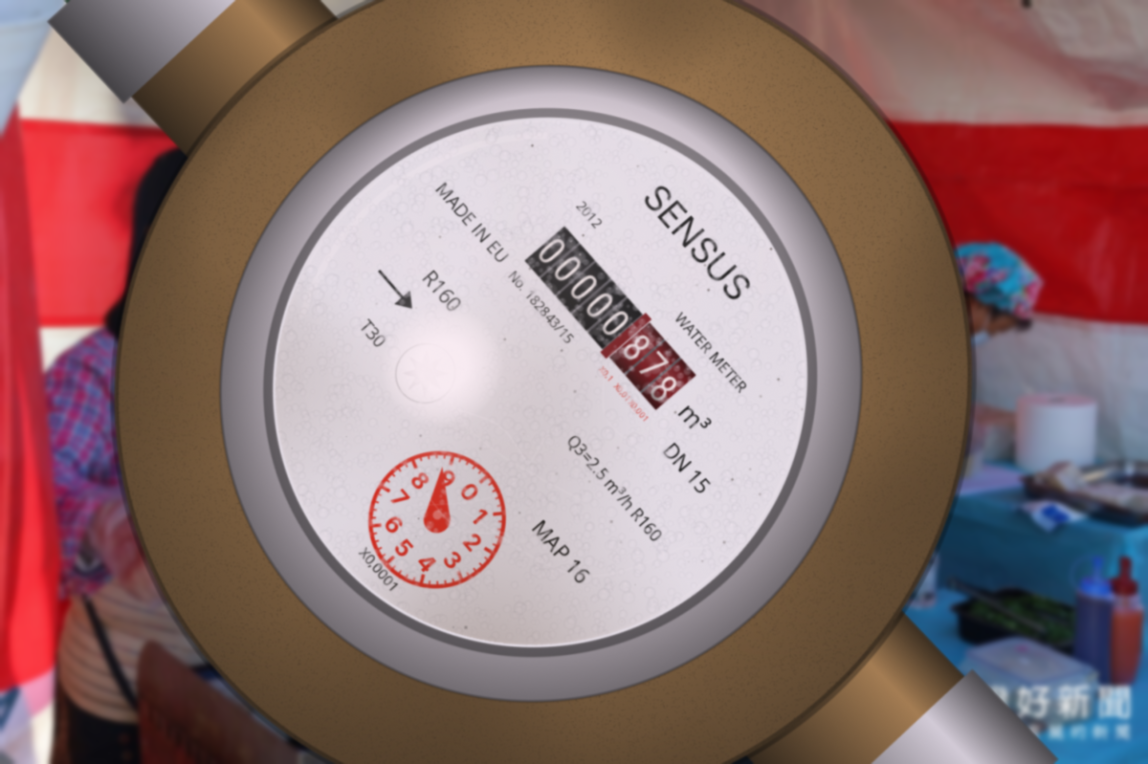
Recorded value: 0.8778 m³
